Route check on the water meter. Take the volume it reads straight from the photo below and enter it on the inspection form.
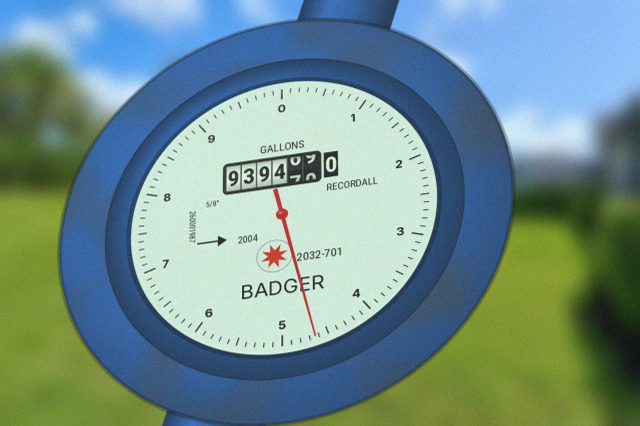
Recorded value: 9394694.6 gal
